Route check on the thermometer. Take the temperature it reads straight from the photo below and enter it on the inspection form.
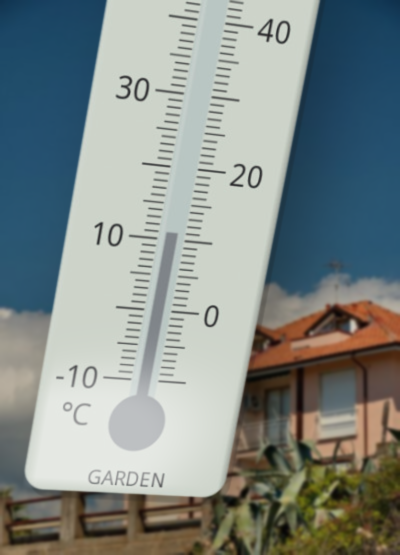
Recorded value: 11 °C
